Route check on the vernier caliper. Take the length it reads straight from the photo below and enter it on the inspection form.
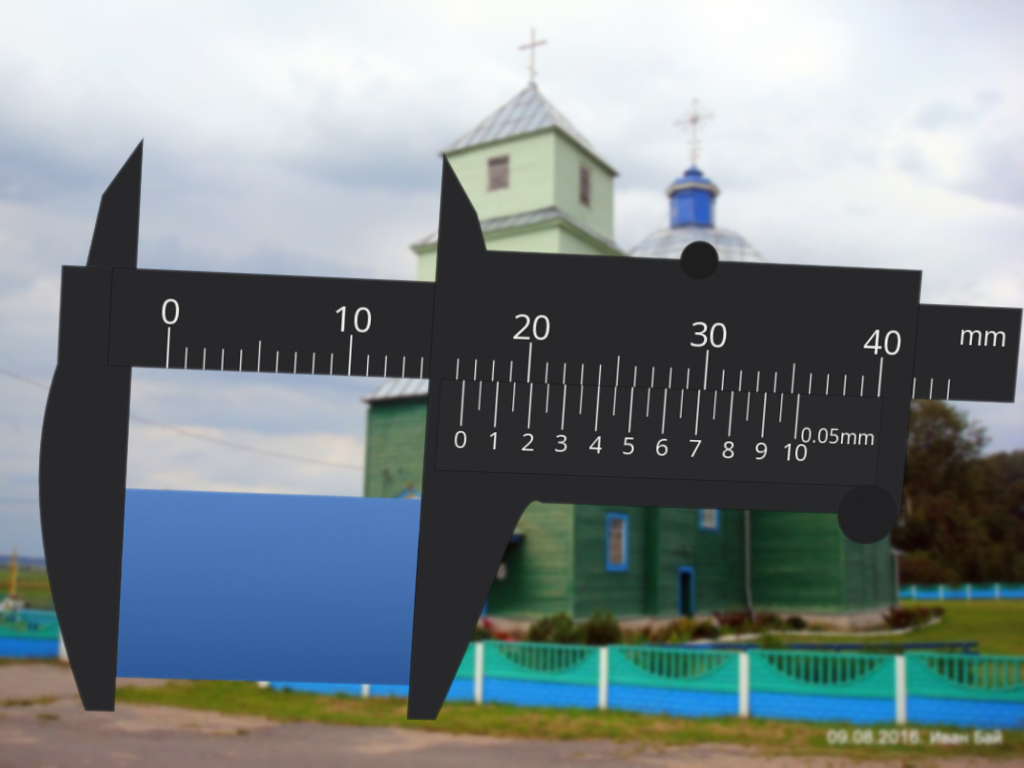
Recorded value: 16.4 mm
